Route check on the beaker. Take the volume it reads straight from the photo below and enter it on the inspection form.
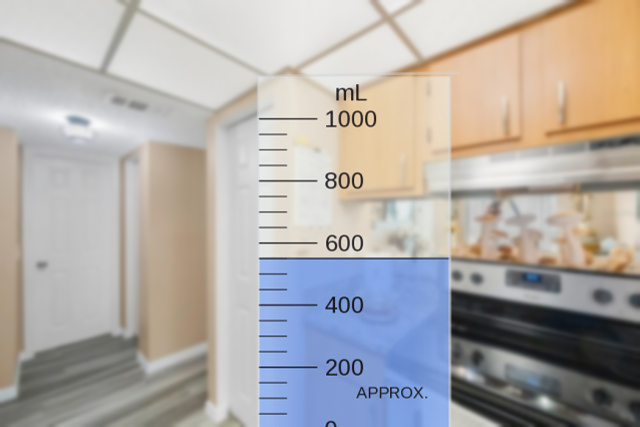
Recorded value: 550 mL
